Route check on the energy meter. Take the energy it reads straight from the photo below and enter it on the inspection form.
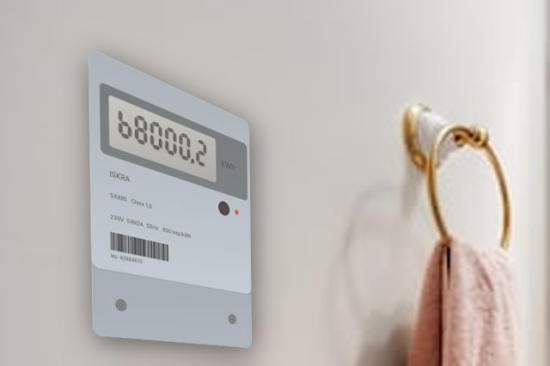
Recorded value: 68000.2 kWh
